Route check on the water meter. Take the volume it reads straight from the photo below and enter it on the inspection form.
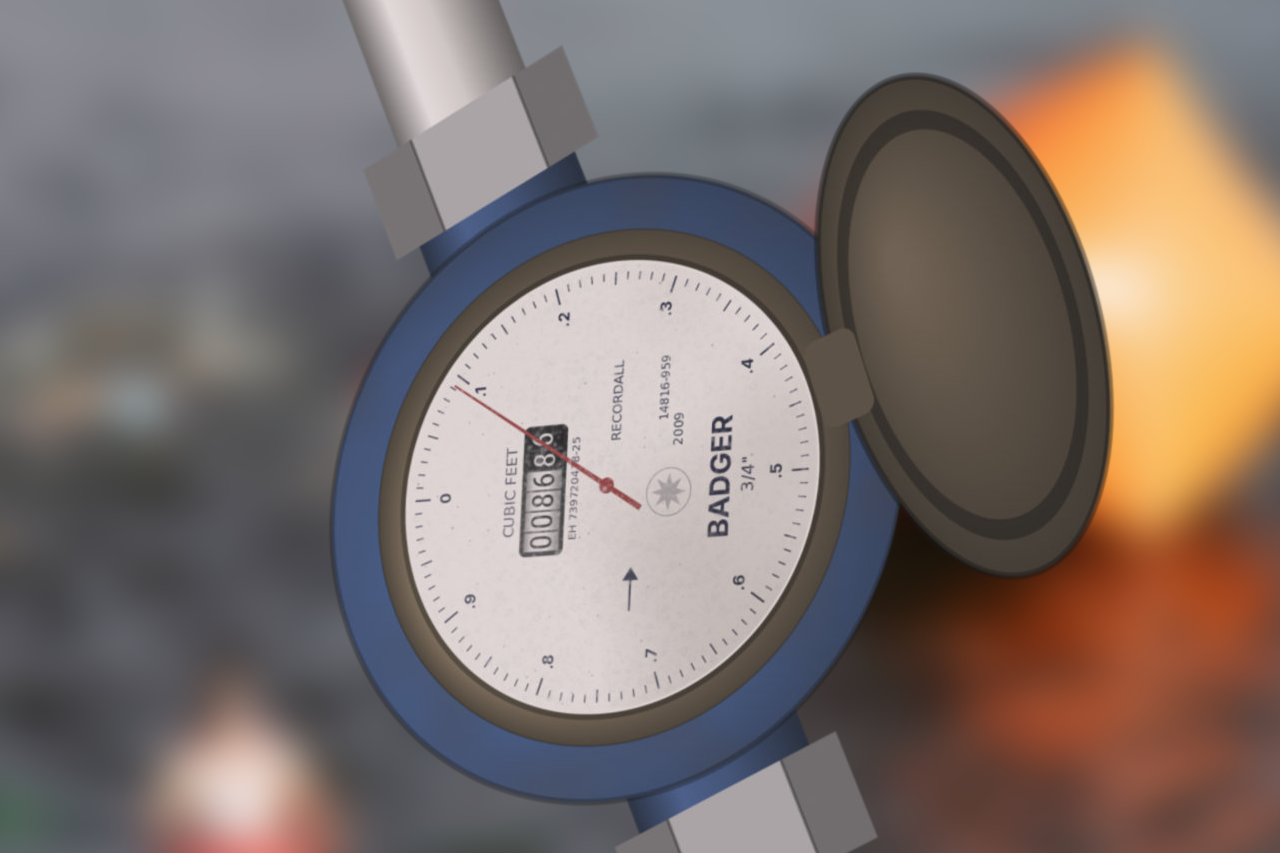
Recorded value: 8686.09 ft³
